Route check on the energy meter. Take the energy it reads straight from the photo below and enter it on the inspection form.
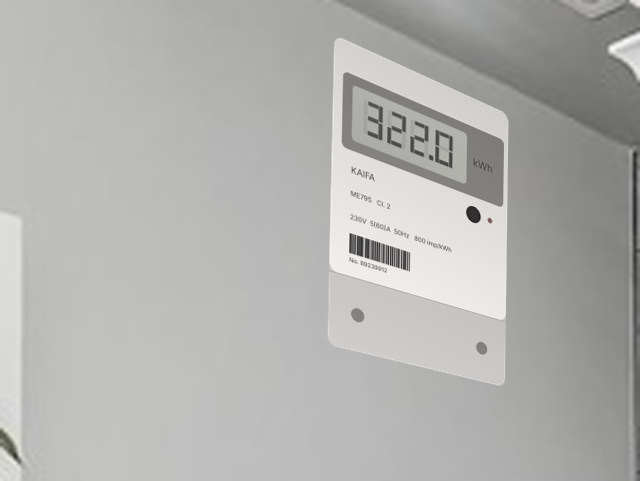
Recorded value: 322.0 kWh
